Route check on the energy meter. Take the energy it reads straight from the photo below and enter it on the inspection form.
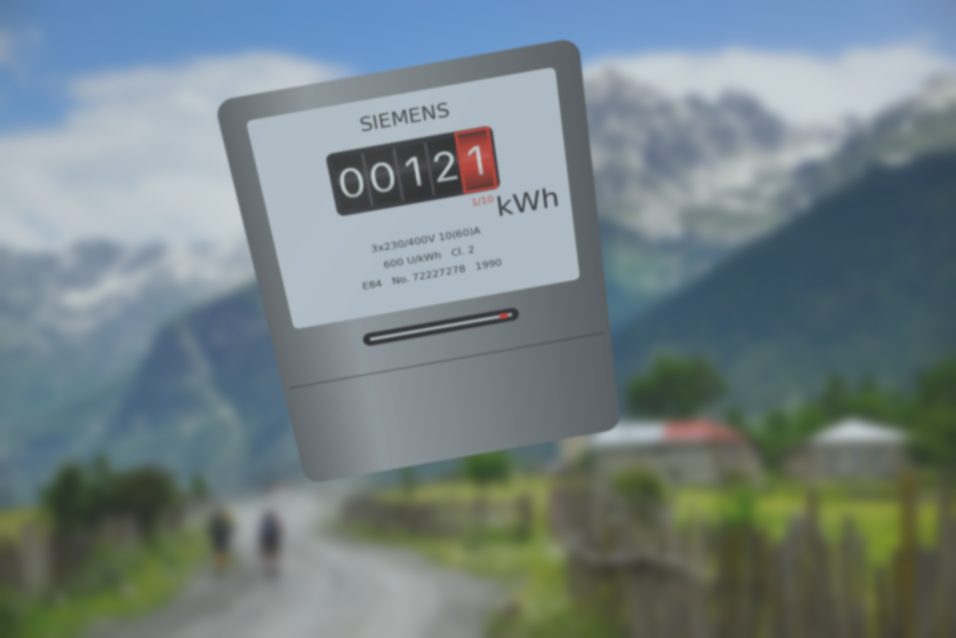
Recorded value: 12.1 kWh
